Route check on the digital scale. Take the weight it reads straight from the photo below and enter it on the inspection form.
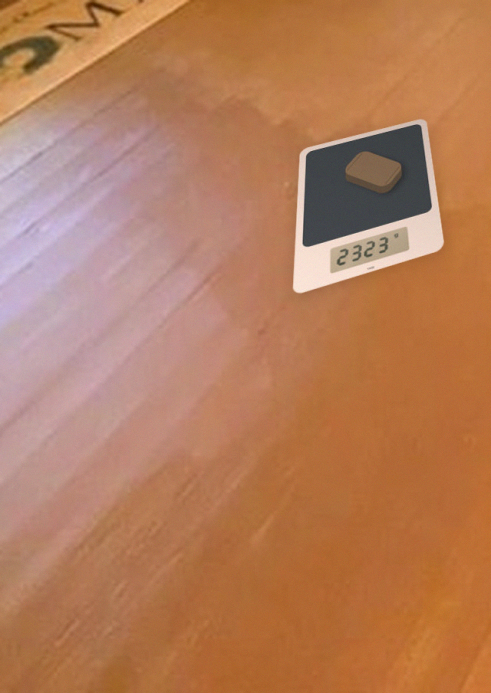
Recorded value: 2323 g
